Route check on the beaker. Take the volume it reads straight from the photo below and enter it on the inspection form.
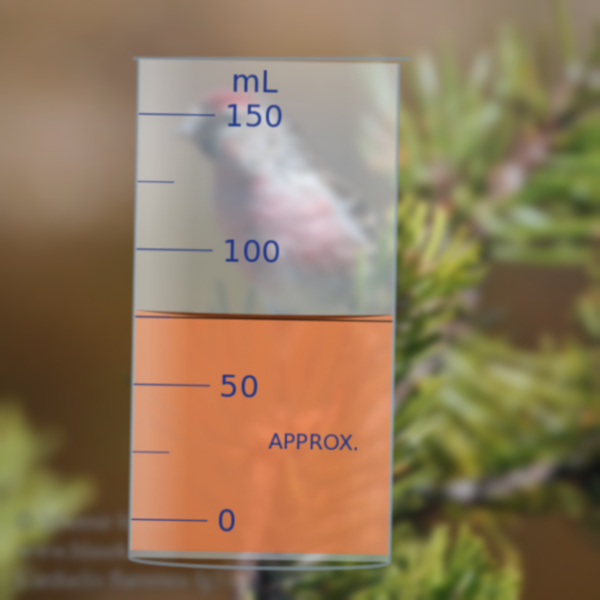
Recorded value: 75 mL
